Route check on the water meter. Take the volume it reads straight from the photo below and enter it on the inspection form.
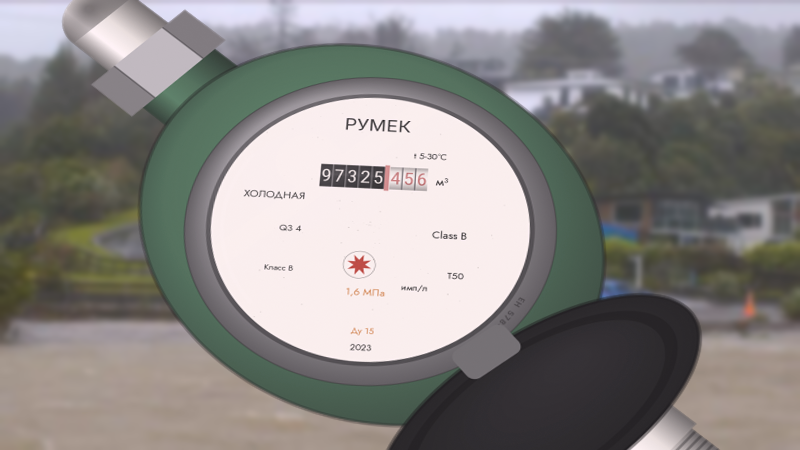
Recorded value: 97325.456 m³
